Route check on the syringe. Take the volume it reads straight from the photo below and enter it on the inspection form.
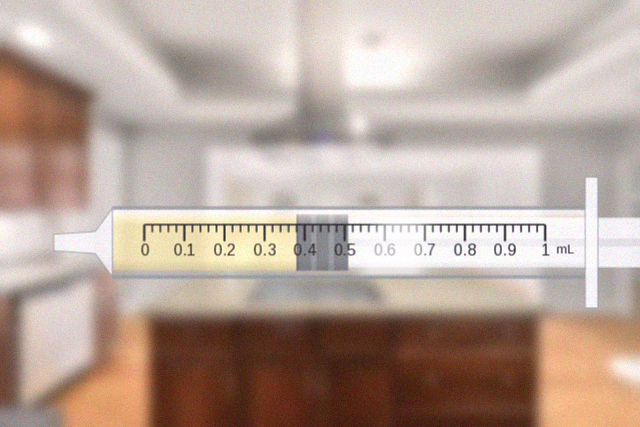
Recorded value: 0.38 mL
